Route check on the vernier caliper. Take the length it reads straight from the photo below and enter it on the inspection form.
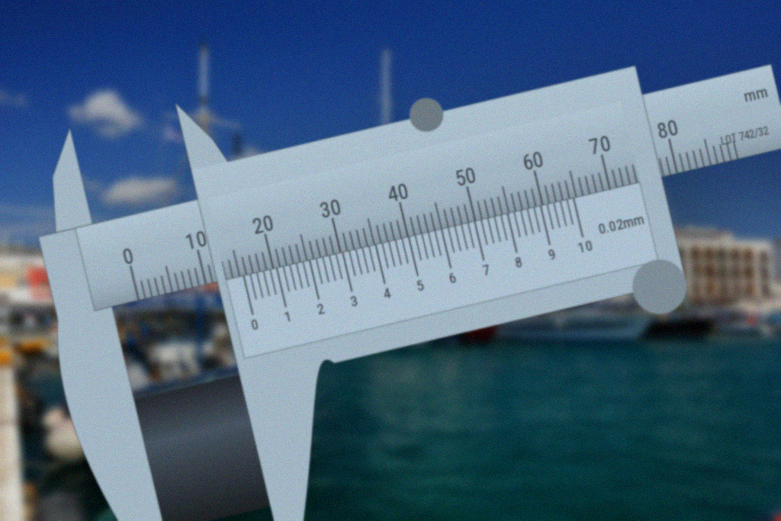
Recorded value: 15.6 mm
